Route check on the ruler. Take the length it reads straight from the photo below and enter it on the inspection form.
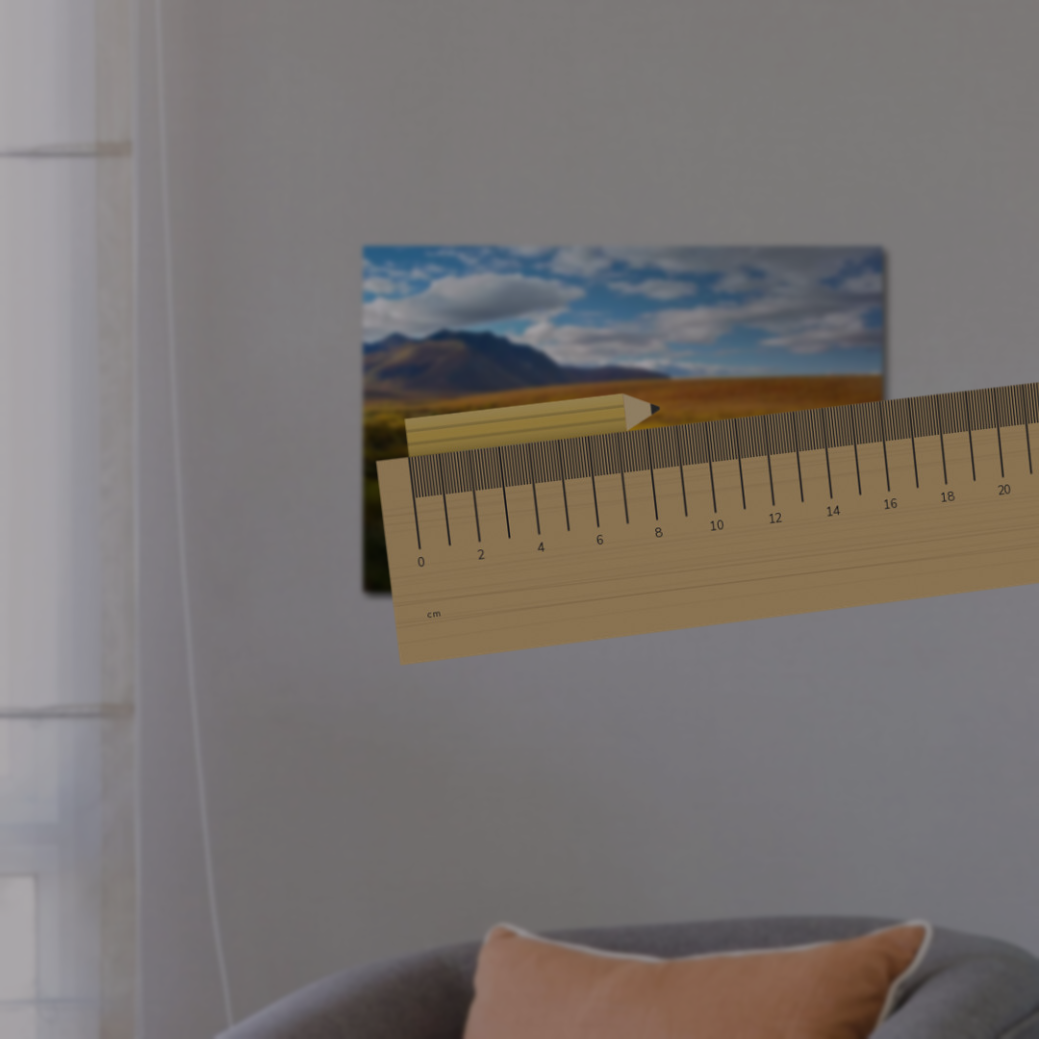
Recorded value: 8.5 cm
